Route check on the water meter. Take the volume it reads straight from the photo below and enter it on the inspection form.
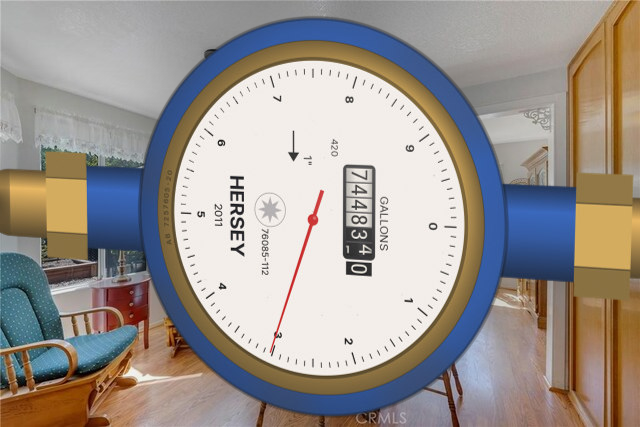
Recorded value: 7448343.0 gal
